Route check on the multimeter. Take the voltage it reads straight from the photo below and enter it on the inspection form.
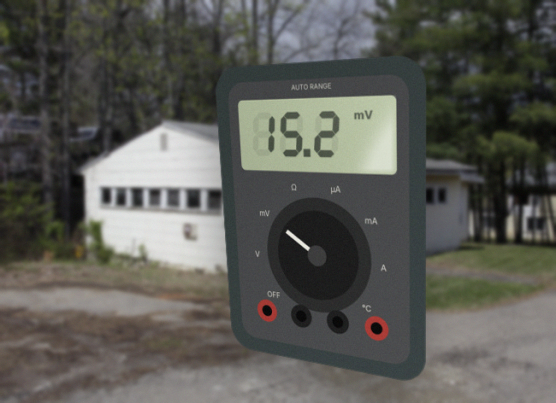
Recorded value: 15.2 mV
